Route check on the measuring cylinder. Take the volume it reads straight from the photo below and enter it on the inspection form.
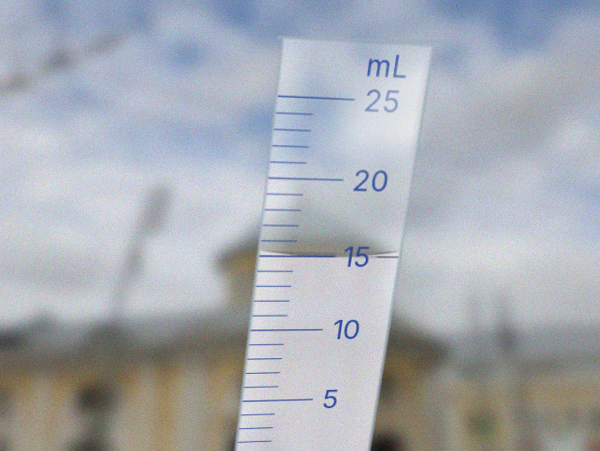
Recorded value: 15 mL
